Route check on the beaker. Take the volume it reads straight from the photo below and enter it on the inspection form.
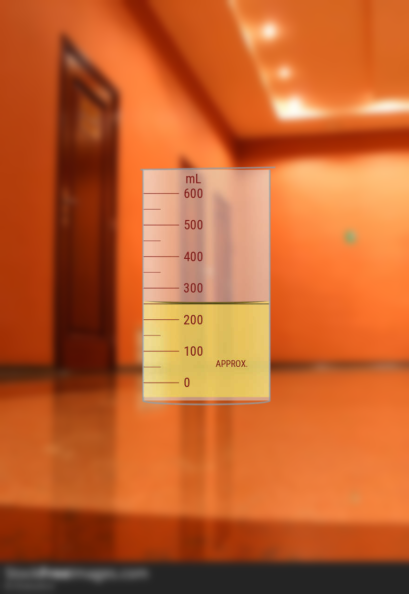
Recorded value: 250 mL
